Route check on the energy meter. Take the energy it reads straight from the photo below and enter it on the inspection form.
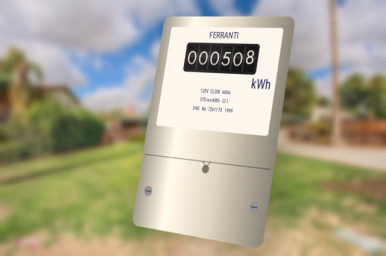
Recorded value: 508 kWh
